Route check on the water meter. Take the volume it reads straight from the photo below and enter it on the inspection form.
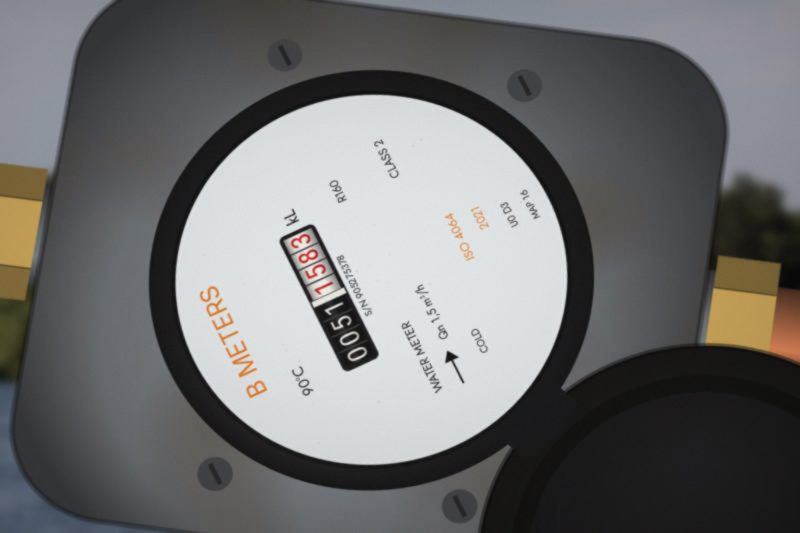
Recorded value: 51.1583 kL
